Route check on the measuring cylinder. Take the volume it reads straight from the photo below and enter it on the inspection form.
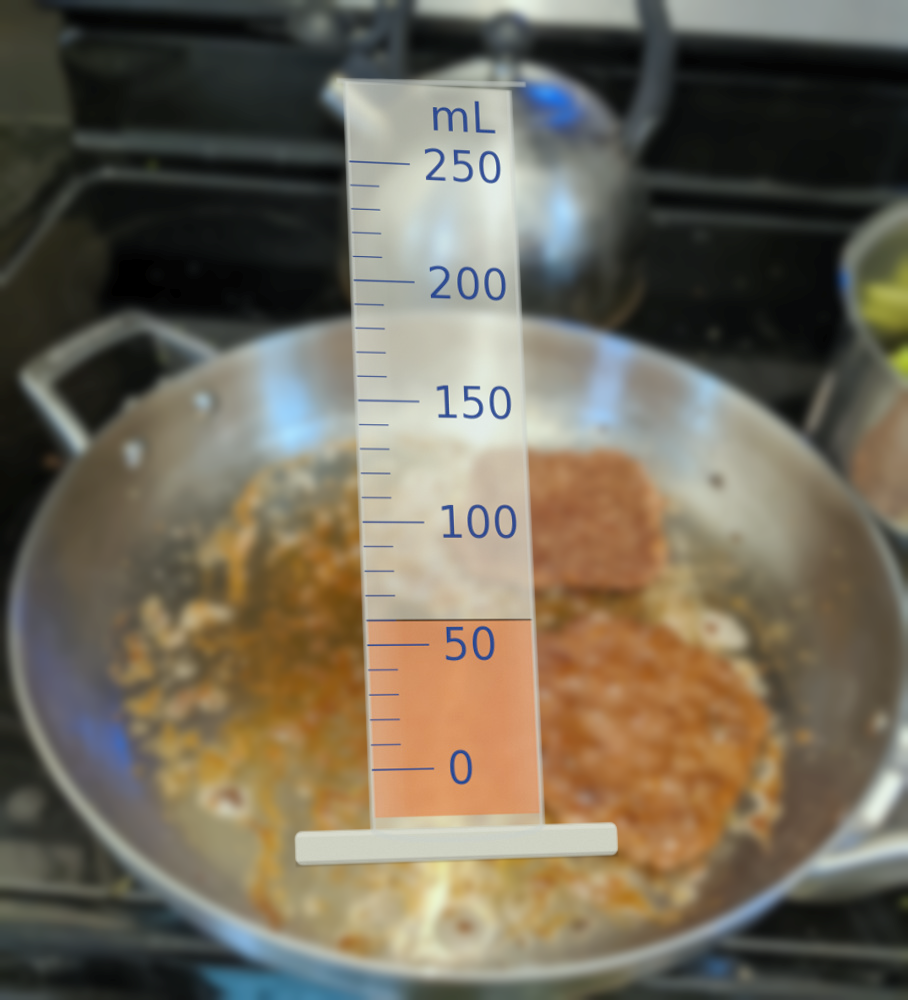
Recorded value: 60 mL
